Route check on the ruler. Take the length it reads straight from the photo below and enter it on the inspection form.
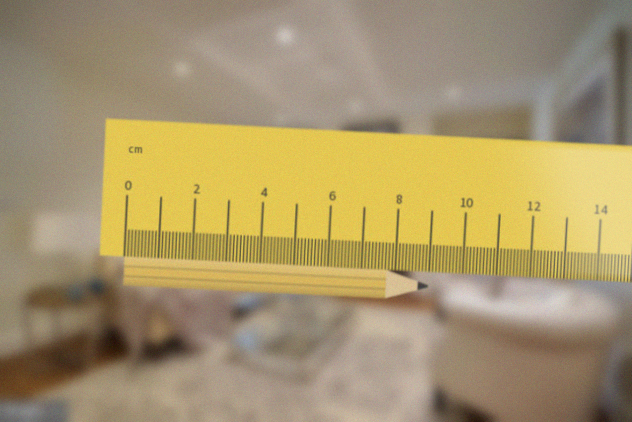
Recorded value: 9 cm
